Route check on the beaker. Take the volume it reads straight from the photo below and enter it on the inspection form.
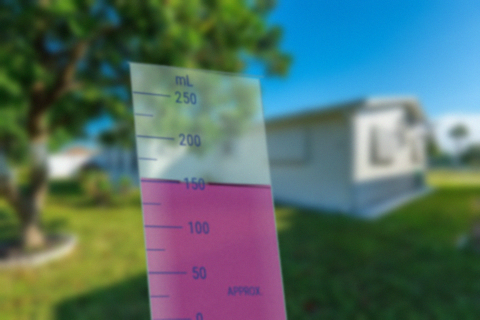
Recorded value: 150 mL
